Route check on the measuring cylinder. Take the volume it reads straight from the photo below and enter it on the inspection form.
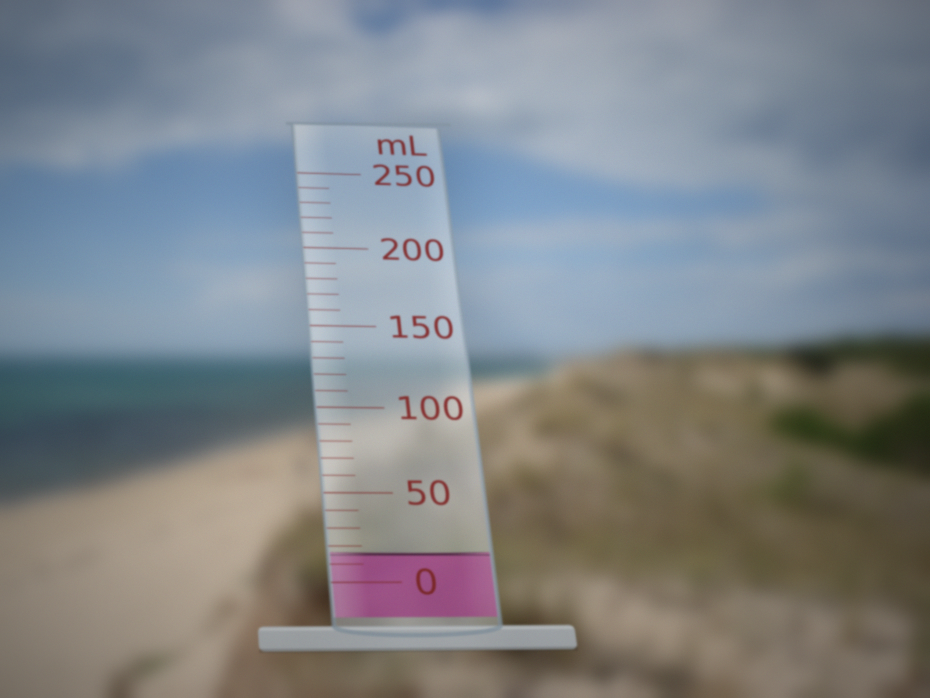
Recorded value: 15 mL
